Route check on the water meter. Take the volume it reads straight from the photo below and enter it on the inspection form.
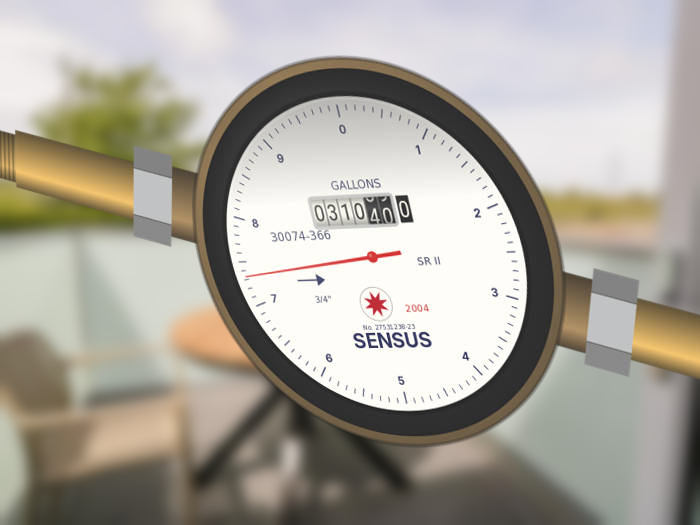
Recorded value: 310397.3 gal
